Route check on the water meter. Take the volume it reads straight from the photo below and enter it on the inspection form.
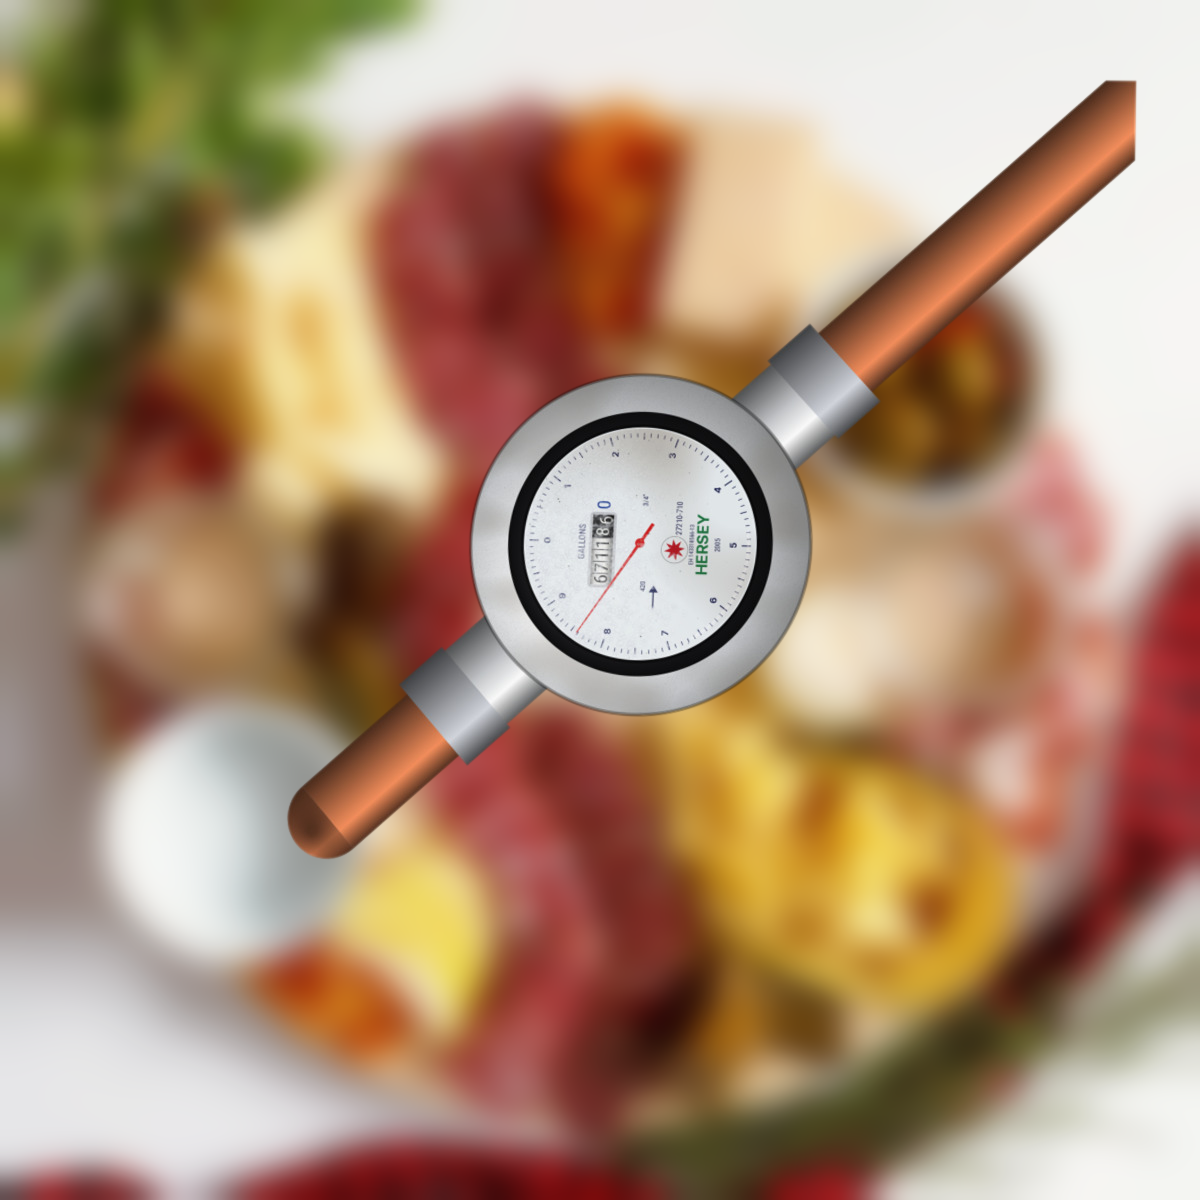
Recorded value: 6711858.4 gal
